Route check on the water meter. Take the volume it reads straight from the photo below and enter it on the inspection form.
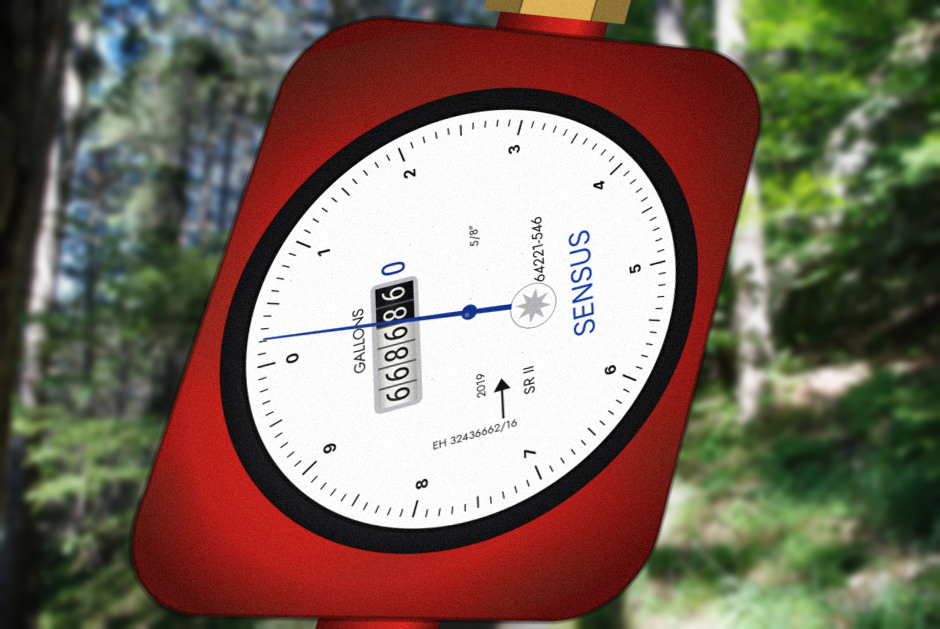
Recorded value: 6686860.2 gal
